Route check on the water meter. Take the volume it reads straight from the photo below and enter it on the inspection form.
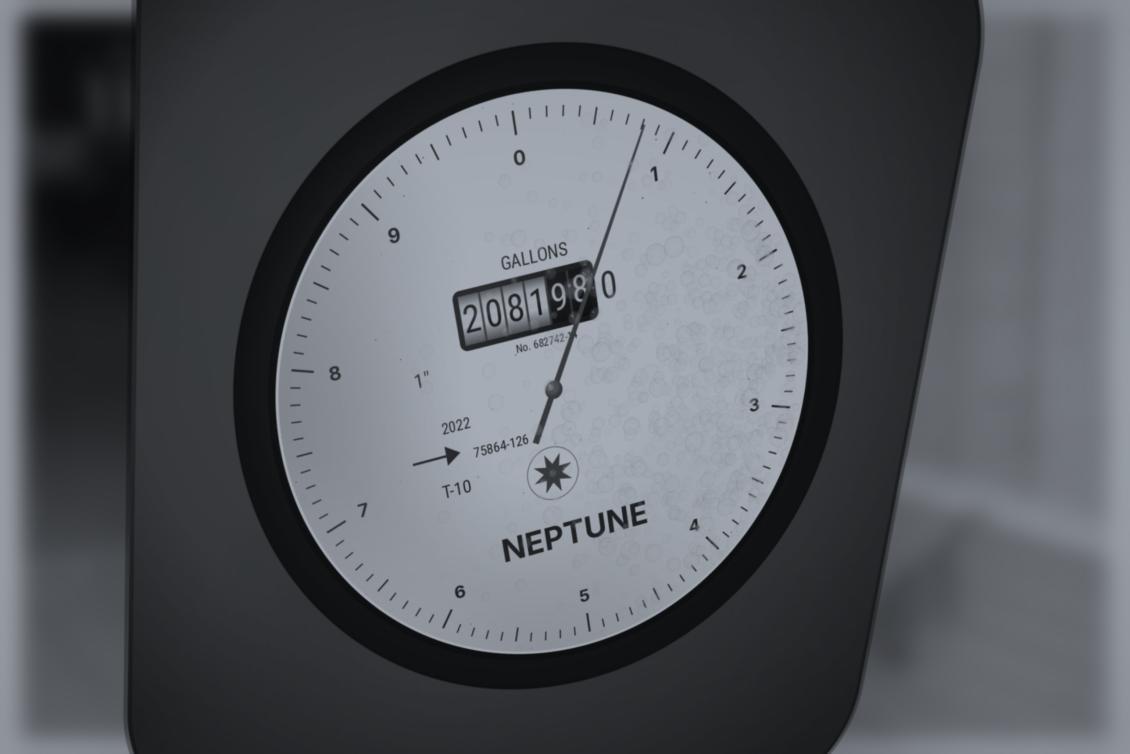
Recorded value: 2081980.8 gal
